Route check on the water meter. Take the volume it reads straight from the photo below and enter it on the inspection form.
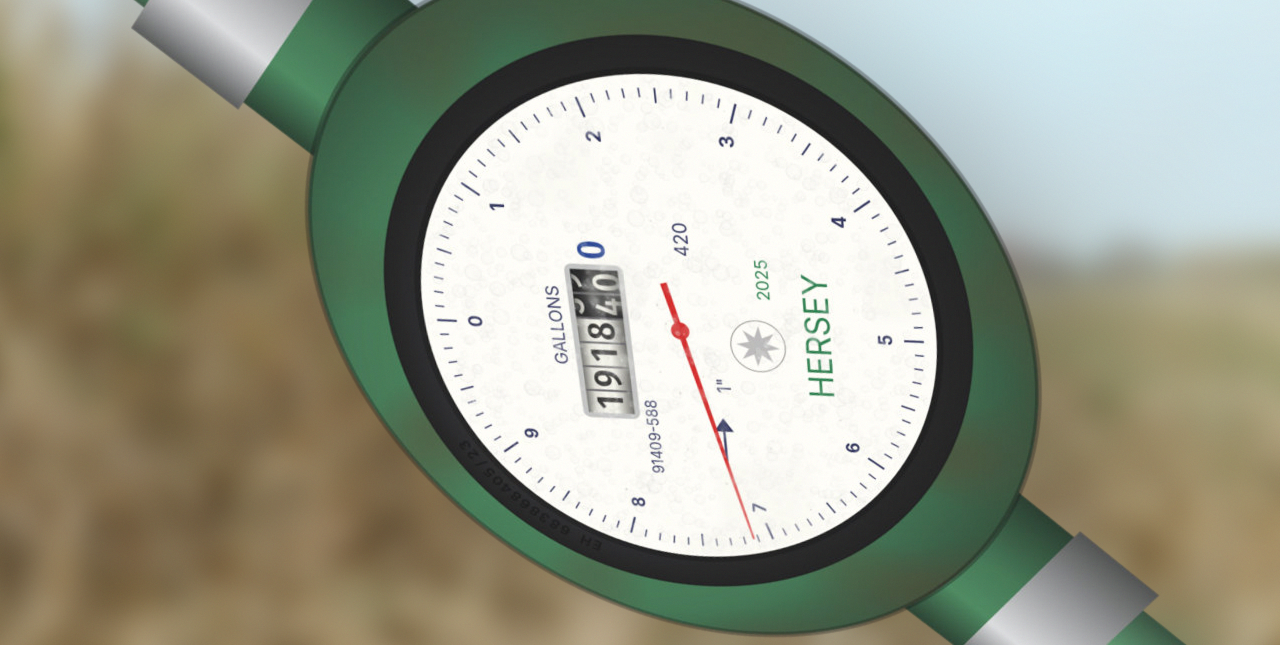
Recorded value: 1918397.1 gal
